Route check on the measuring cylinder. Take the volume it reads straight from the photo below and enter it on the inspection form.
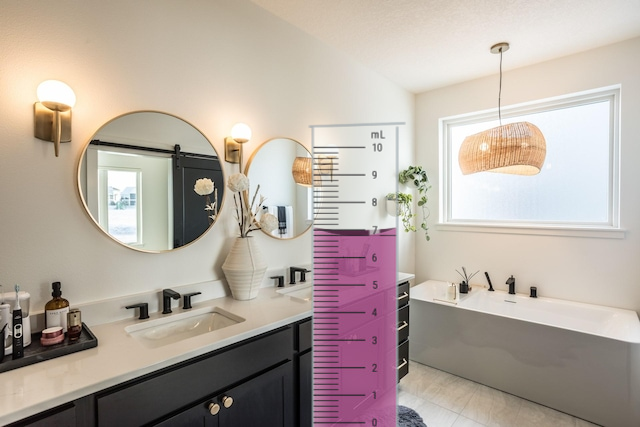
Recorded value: 6.8 mL
